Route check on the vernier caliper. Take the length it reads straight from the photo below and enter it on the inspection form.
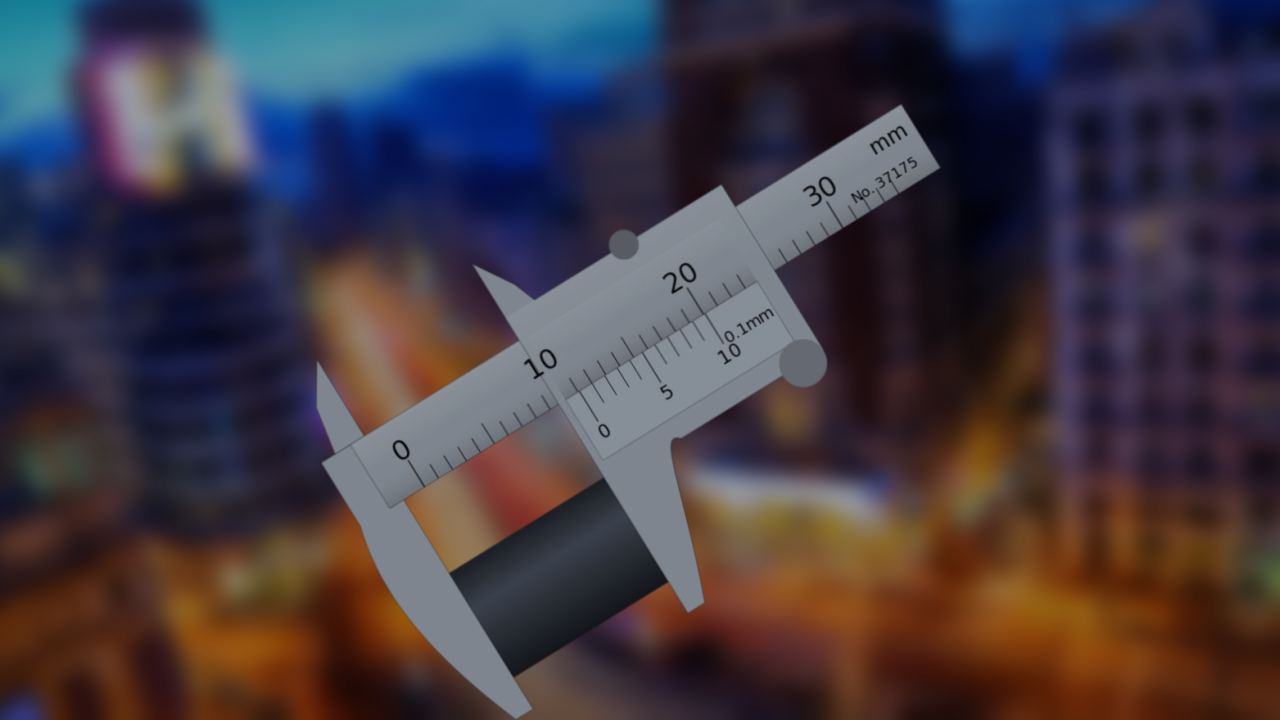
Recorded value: 11.1 mm
